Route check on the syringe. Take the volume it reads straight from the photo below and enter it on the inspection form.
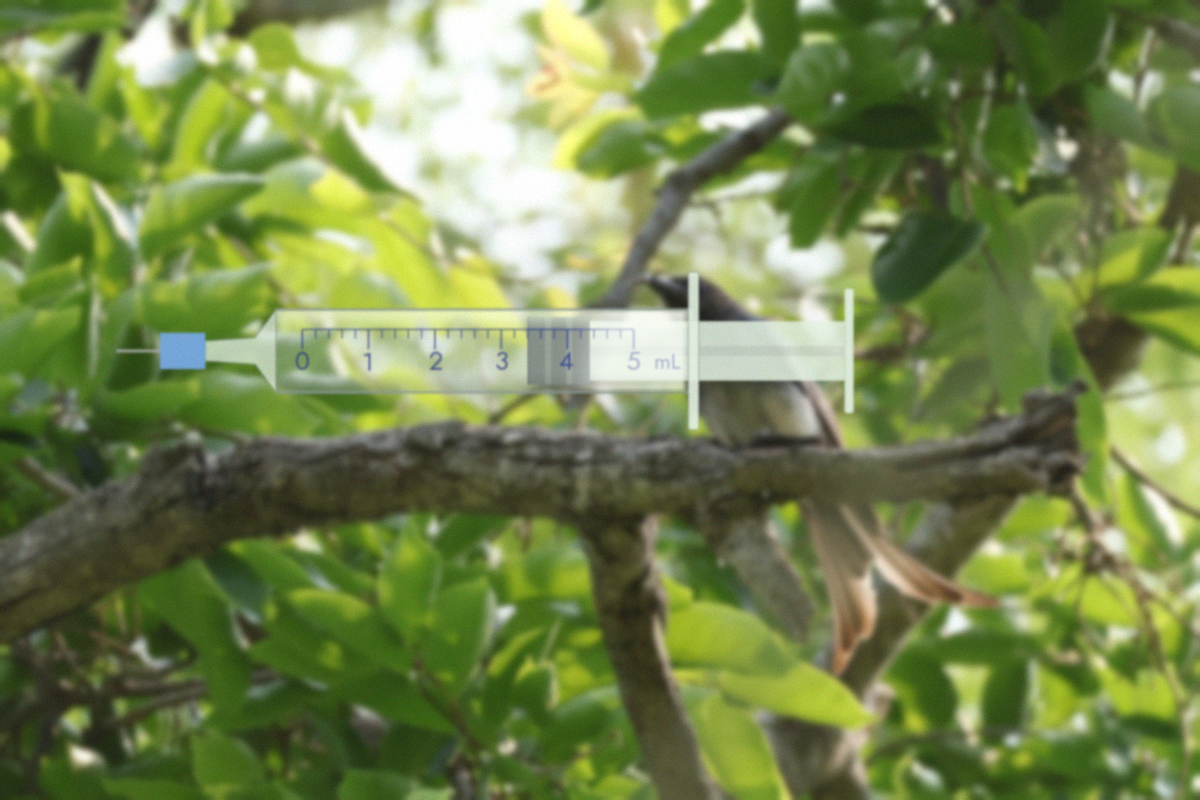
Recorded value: 3.4 mL
